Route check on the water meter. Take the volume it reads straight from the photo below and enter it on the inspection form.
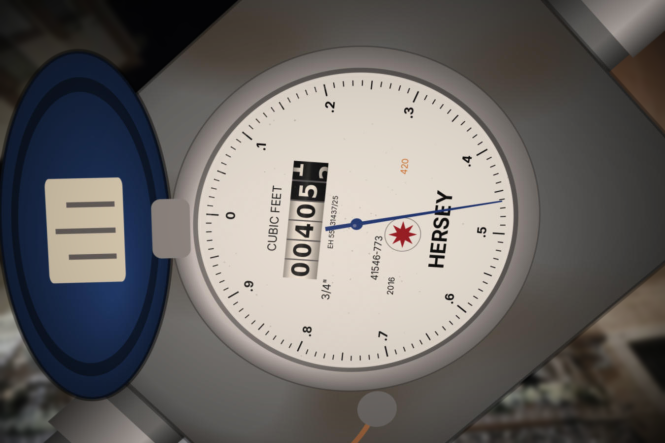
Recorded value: 4051.46 ft³
